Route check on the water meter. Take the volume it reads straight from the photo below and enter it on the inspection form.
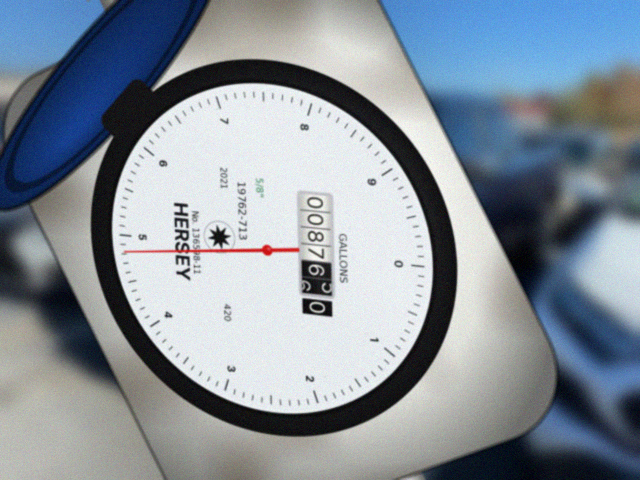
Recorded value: 87654.8 gal
